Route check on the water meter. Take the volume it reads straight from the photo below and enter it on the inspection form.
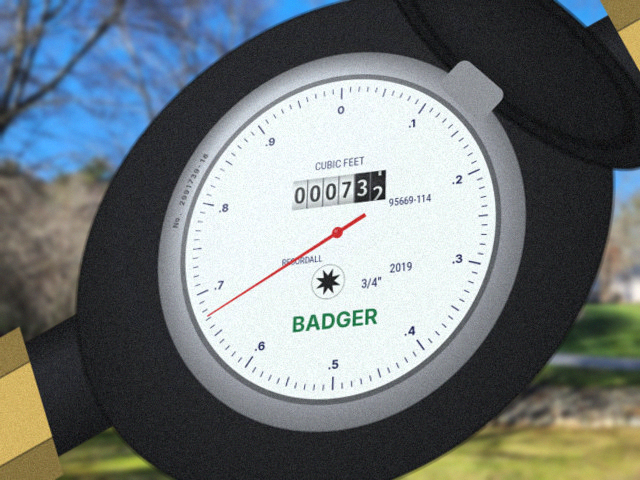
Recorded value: 731.67 ft³
